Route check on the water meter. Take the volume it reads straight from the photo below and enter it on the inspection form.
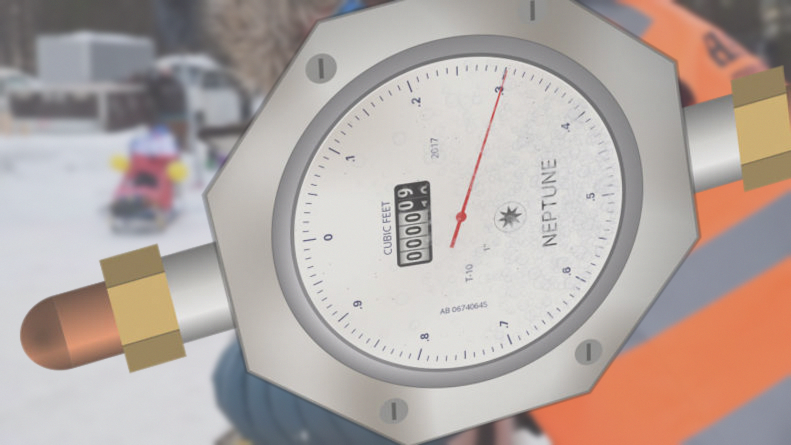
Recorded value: 9.30 ft³
